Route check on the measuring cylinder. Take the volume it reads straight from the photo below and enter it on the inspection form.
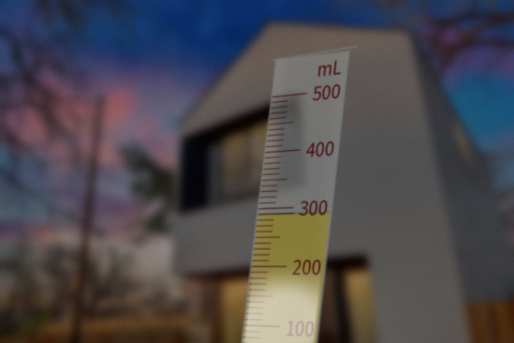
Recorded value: 290 mL
